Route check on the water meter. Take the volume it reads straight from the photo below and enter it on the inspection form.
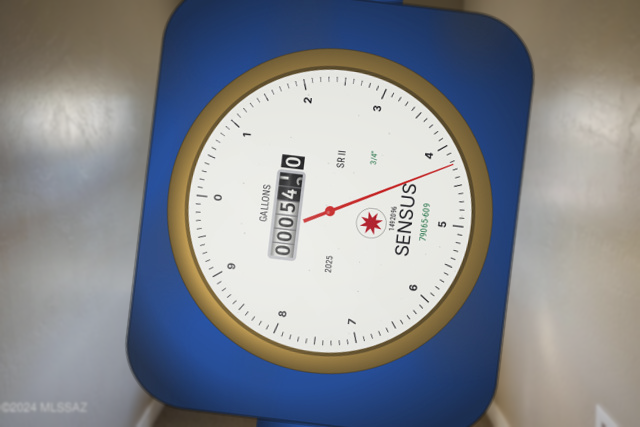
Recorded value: 5414.2 gal
